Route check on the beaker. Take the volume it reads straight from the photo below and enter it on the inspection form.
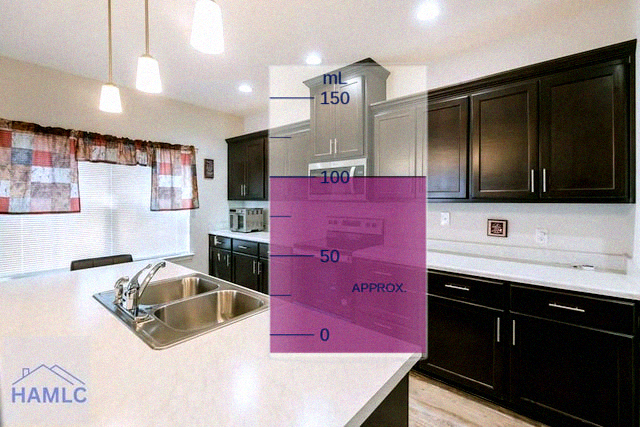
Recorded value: 100 mL
